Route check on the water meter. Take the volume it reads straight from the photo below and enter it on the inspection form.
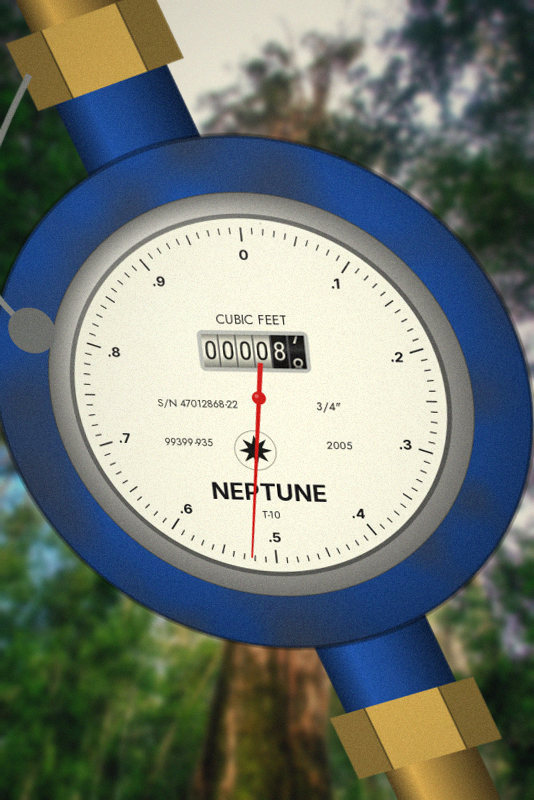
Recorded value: 87.52 ft³
